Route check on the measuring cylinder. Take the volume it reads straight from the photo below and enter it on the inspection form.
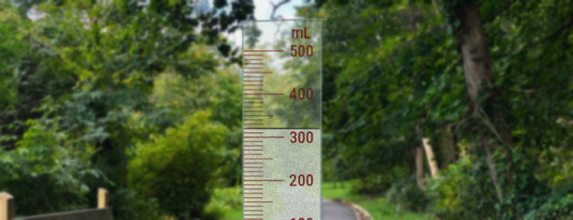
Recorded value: 320 mL
